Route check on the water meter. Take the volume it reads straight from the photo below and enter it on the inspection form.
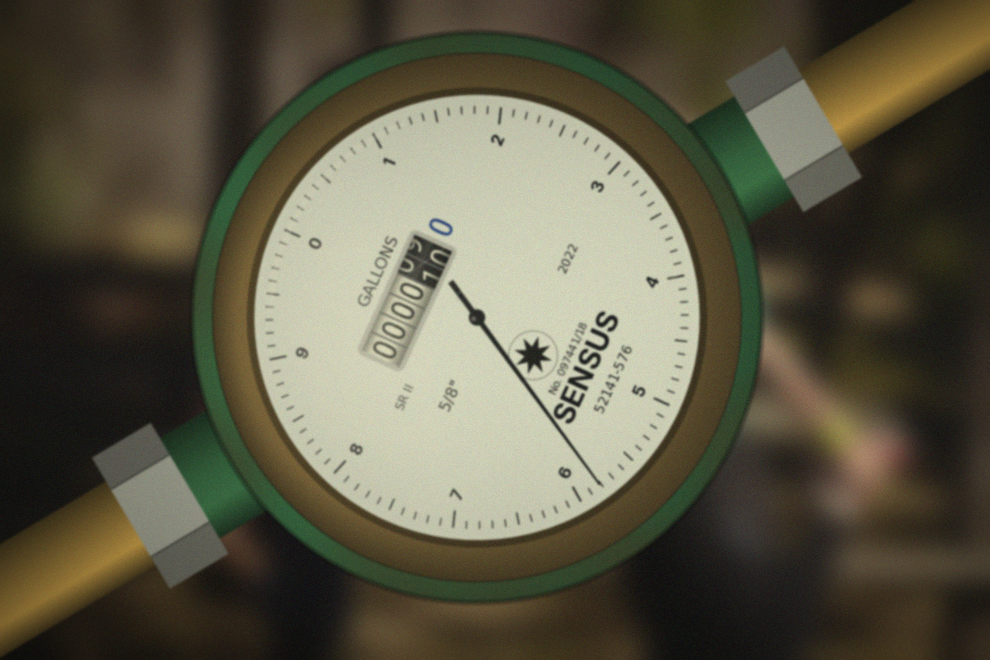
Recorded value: 95.8 gal
